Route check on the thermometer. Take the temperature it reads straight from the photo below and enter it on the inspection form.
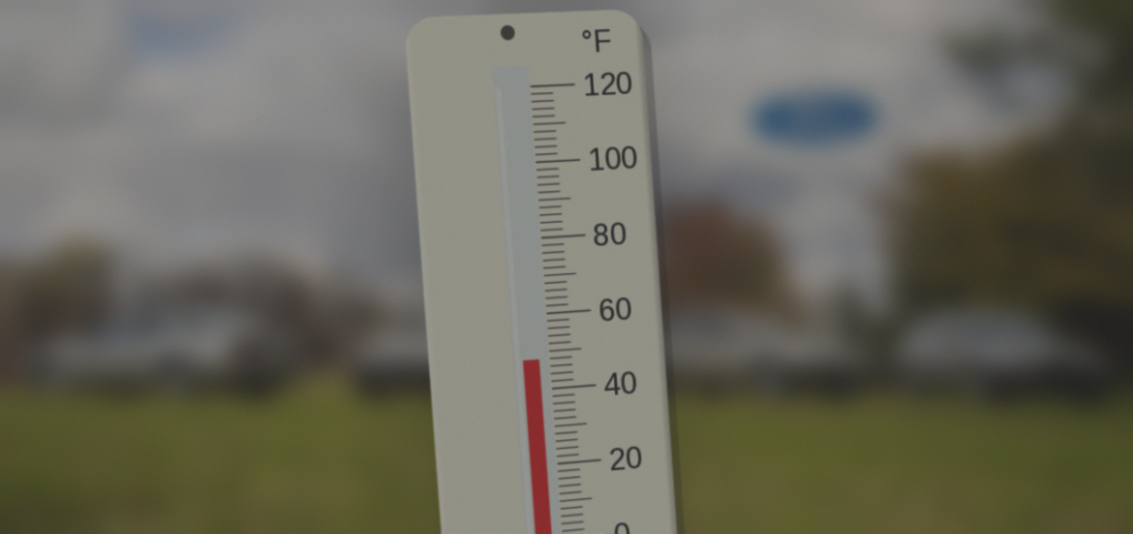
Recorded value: 48 °F
